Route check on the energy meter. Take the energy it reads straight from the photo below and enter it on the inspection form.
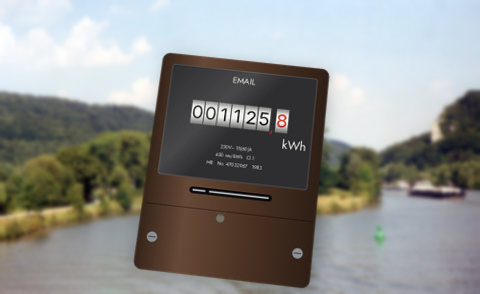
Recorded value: 1125.8 kWh
